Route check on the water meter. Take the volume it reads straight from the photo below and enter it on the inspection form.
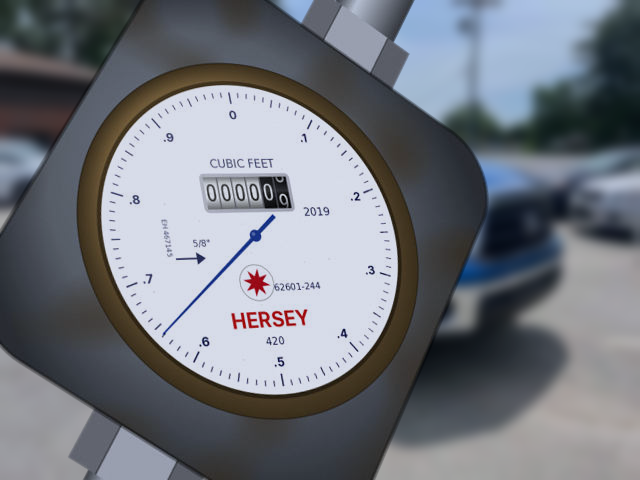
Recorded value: 8.64 ft³
